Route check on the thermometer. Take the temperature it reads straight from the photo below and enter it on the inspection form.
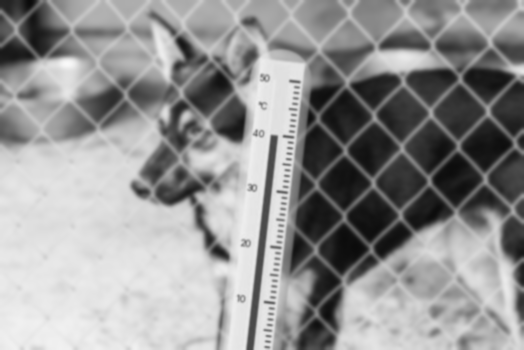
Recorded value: 40 °C
